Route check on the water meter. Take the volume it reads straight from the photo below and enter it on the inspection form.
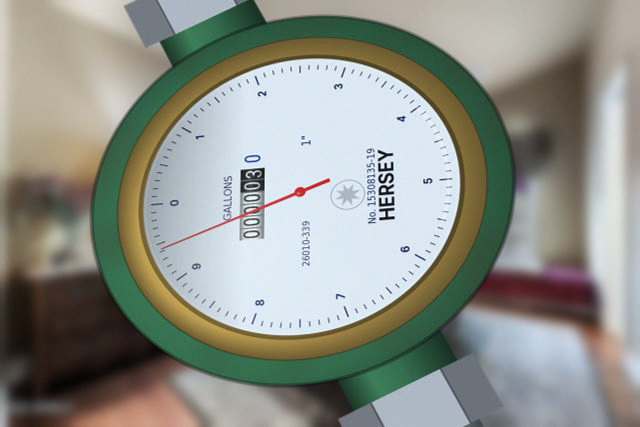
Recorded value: 29.4 gal
